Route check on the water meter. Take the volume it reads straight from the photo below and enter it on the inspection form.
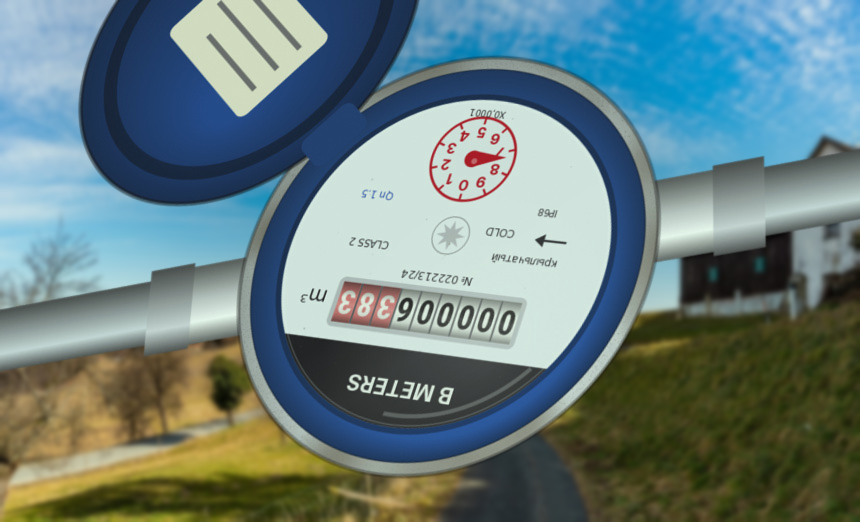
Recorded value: 6.3837 m³
